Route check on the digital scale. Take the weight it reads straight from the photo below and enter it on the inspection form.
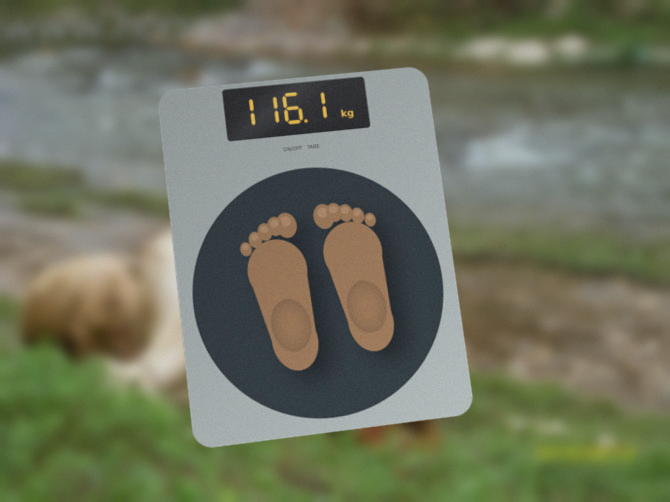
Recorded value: 116.1 kg
